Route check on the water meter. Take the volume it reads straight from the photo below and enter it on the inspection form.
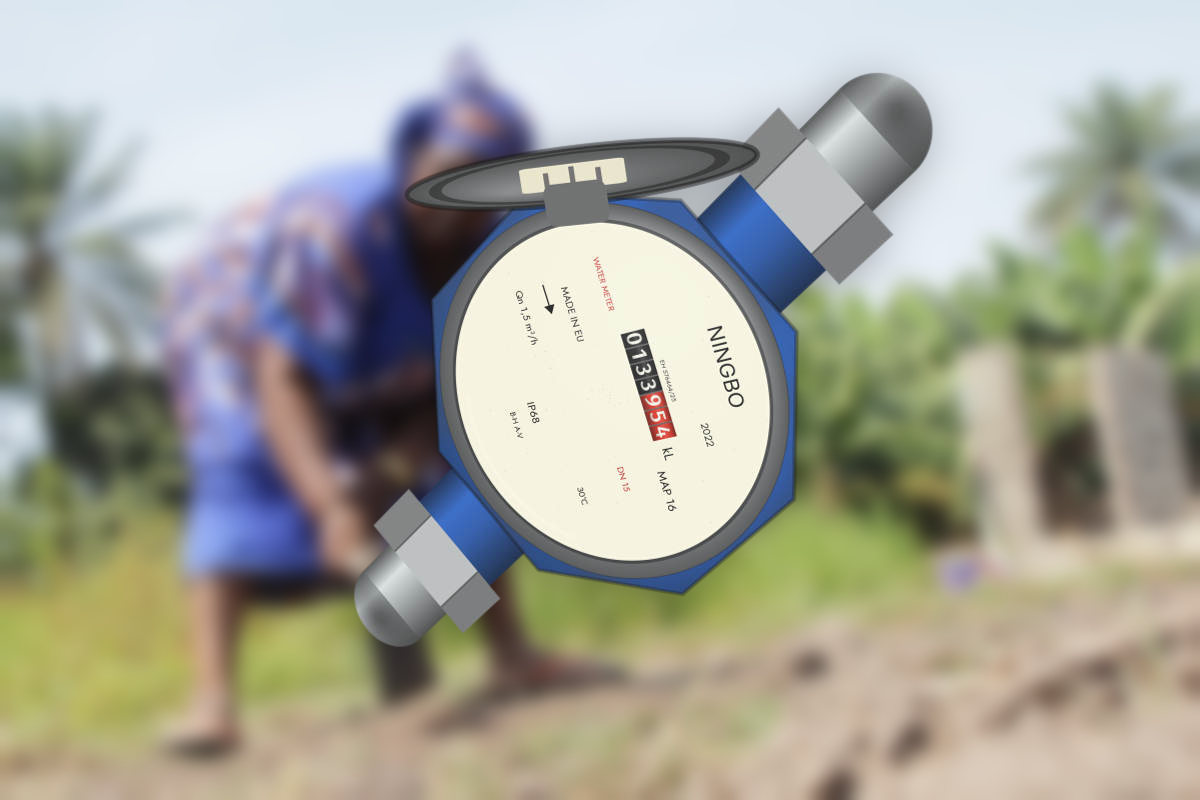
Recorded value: 133.954 kL
